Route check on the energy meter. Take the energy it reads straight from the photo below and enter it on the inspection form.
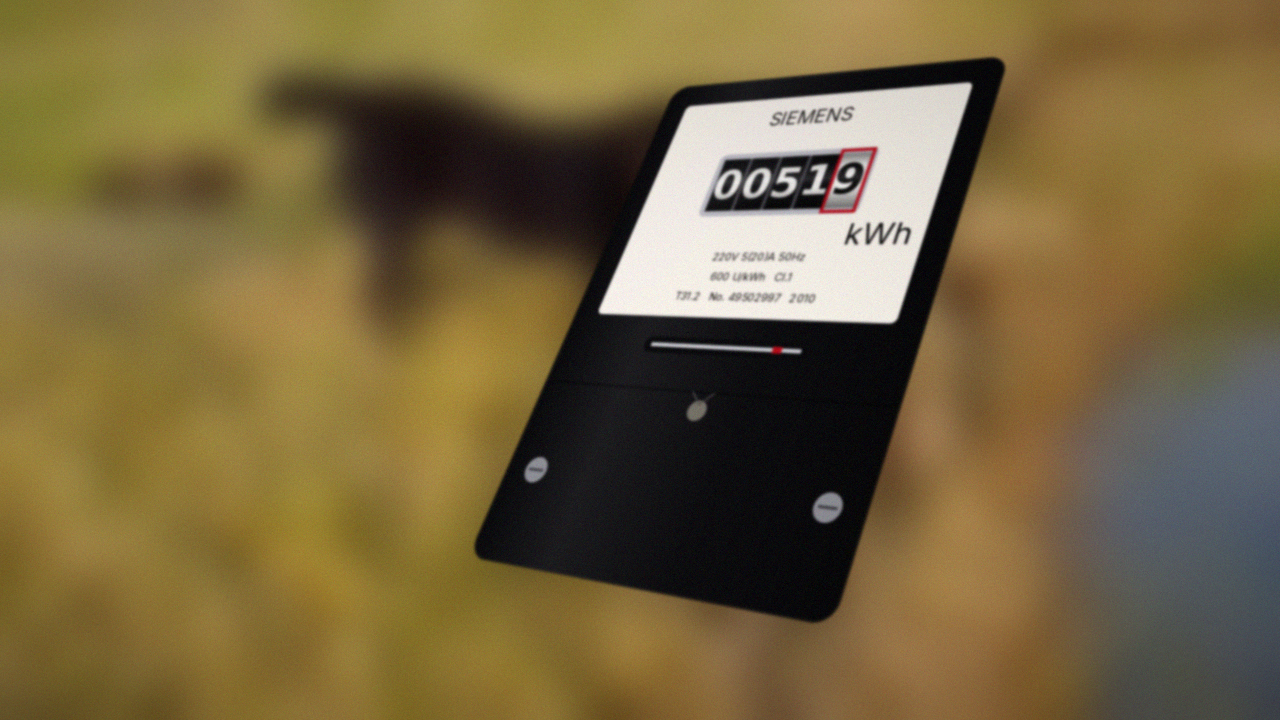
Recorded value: 51.9 kWh
